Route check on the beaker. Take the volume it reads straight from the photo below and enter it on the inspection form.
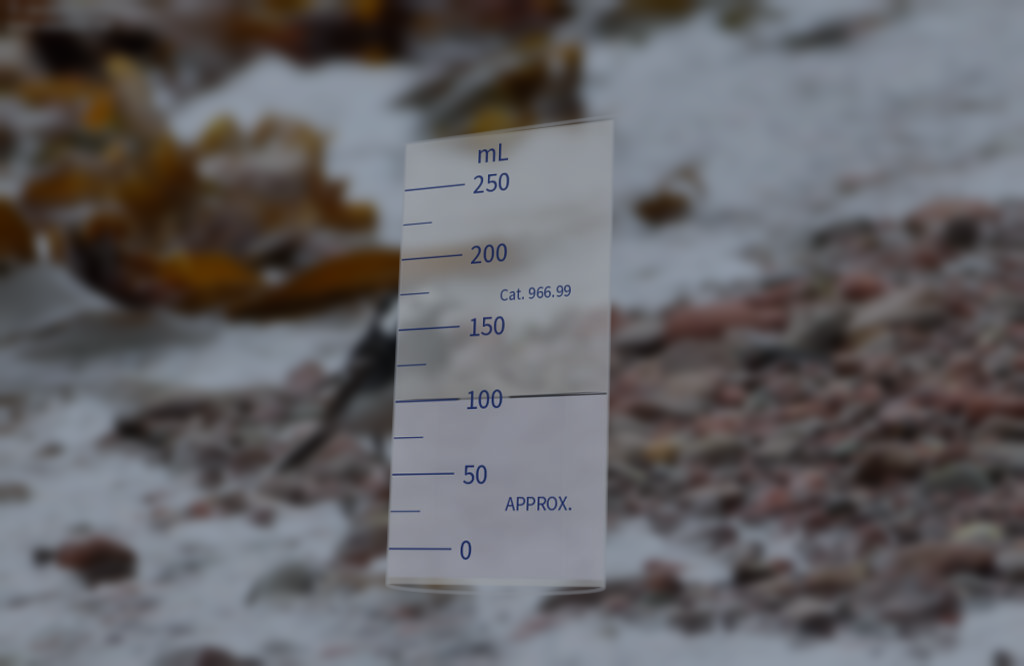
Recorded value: 100 mL
